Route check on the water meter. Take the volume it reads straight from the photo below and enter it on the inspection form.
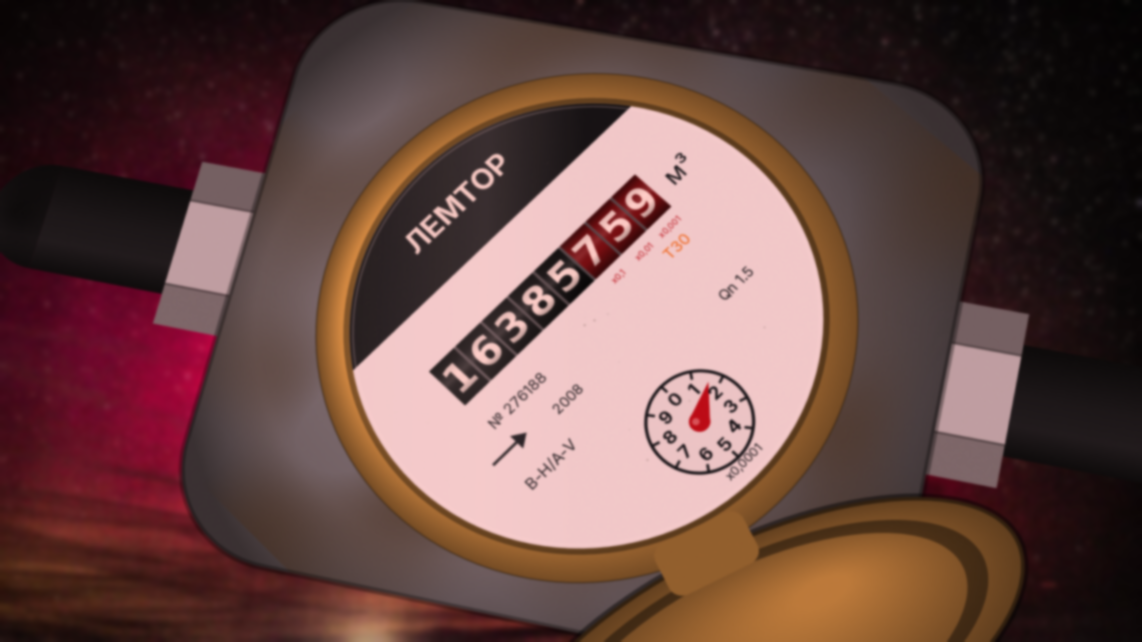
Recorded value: 16385.7591 m³
